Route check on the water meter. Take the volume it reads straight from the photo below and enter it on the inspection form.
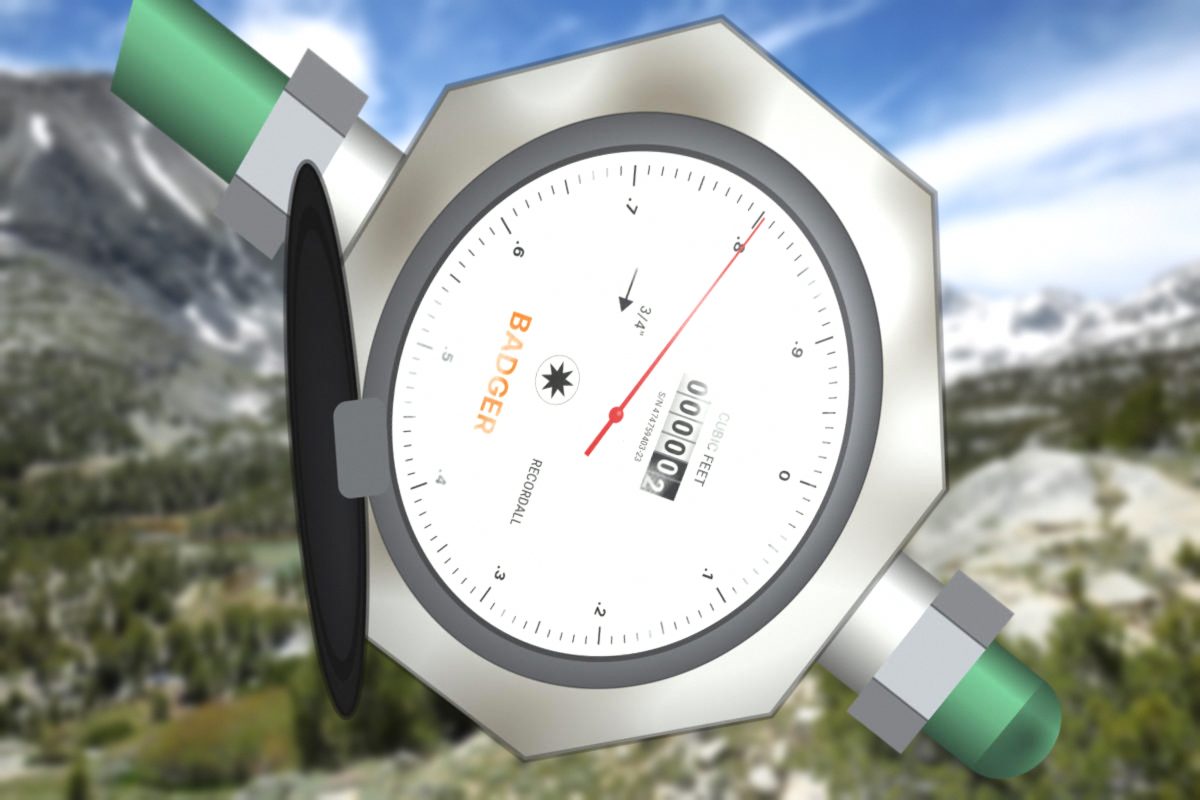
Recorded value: 1.80 ft³
